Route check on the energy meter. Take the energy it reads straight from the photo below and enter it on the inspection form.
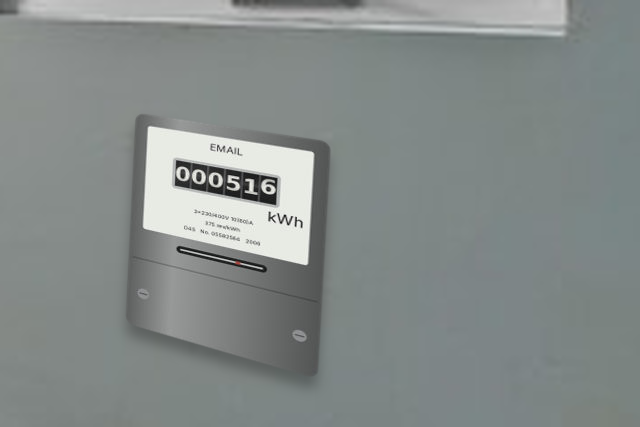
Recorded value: 516 kWh
